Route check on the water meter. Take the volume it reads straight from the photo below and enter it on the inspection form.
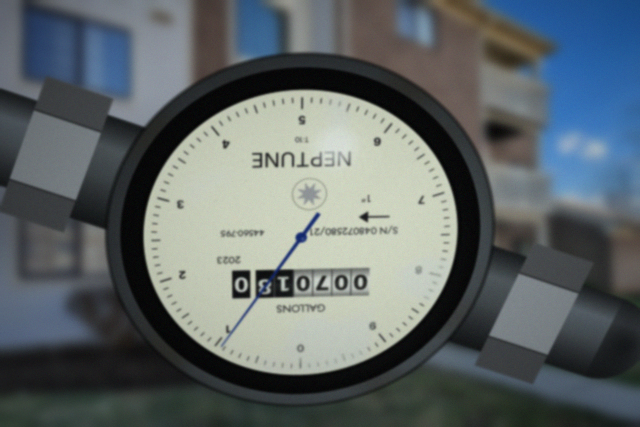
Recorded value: 70180.9 gal
